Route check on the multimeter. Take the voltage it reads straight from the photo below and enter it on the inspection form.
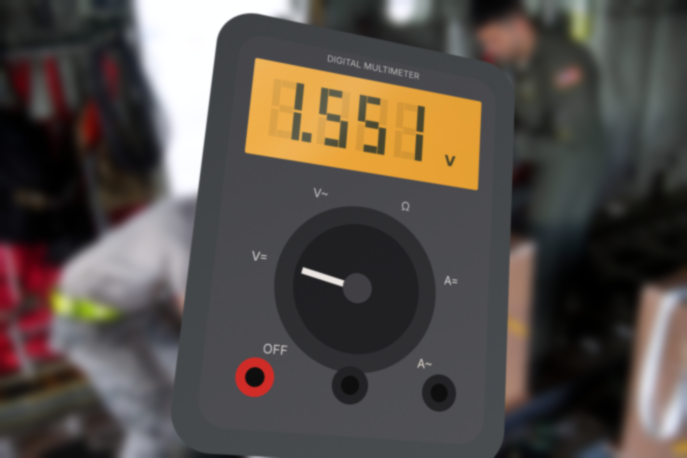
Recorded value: 1.551 V
